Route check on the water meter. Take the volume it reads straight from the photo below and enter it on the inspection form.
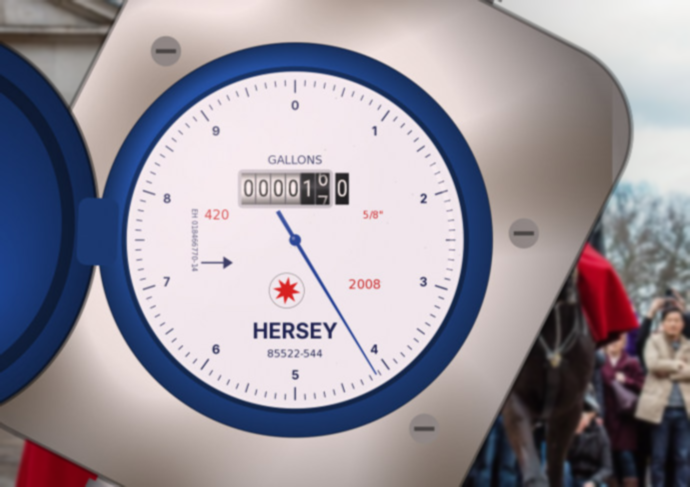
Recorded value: 164.1 gal
